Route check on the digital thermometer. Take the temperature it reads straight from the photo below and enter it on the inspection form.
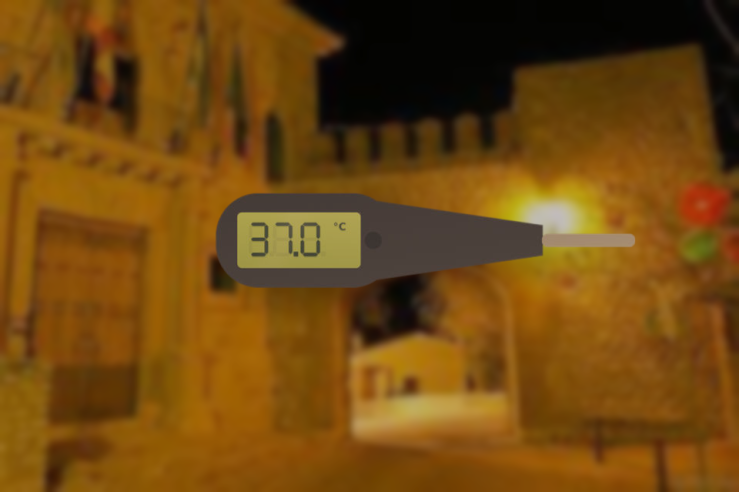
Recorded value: 37.0 °C
